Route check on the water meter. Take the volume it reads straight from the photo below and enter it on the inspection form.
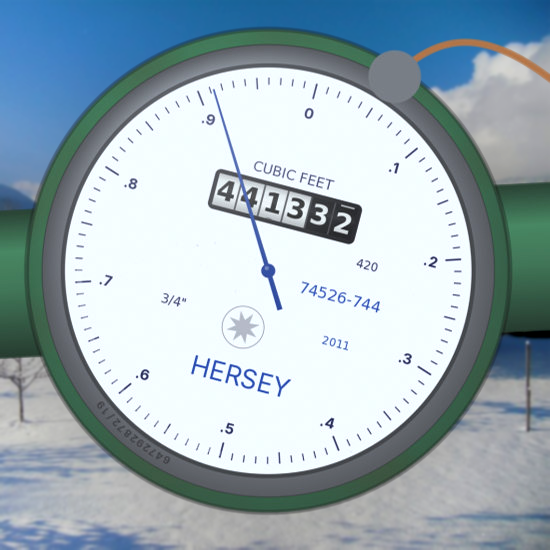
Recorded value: 441331.91 ft³
